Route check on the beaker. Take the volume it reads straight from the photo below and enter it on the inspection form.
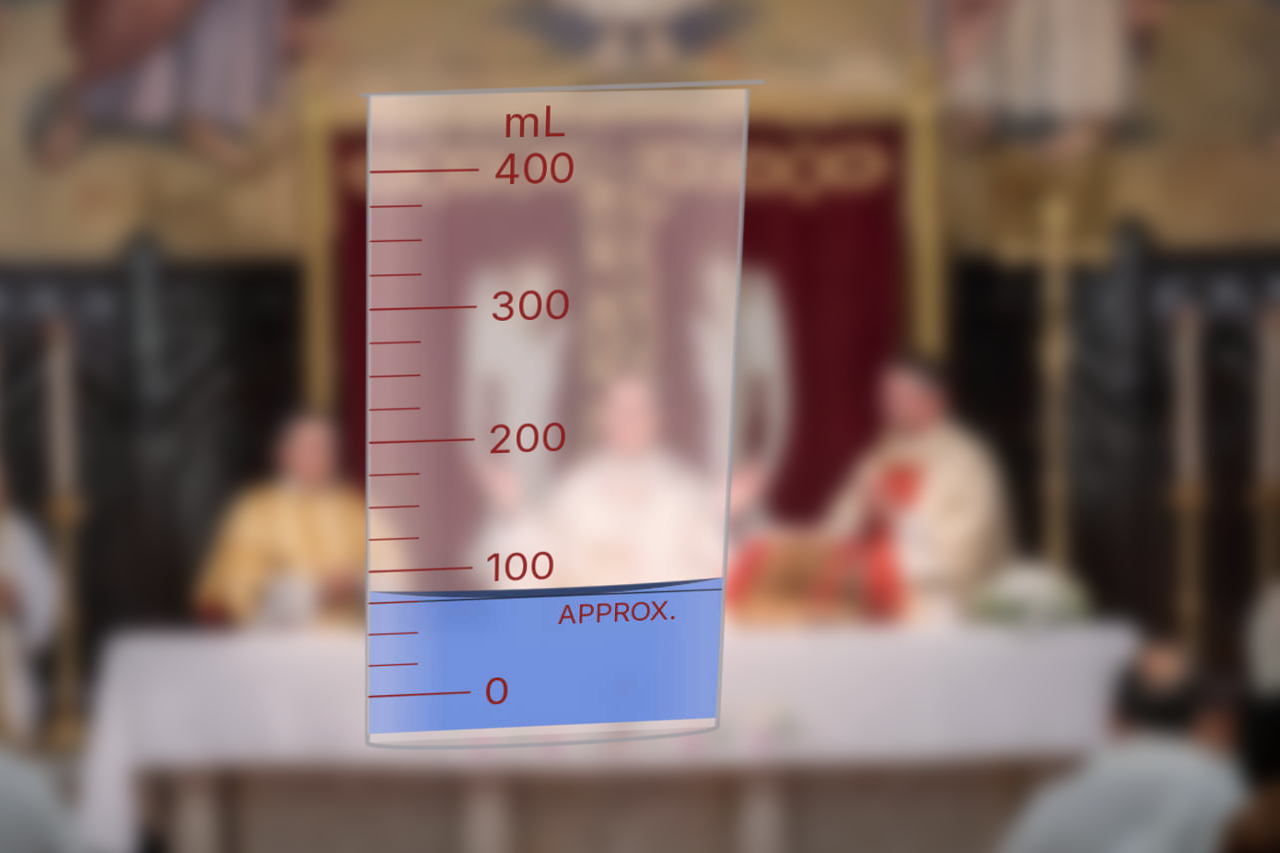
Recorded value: 75 mL
